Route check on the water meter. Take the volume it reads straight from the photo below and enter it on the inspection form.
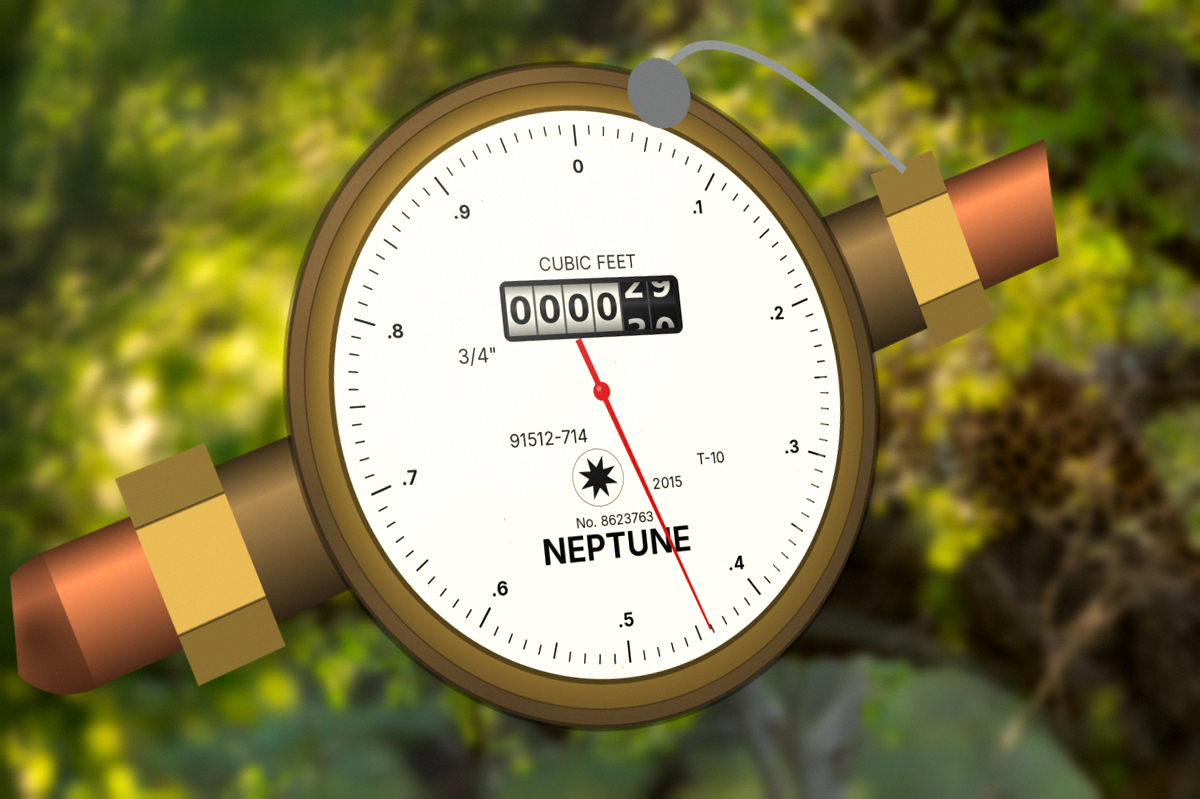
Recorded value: 29.44 ft³
